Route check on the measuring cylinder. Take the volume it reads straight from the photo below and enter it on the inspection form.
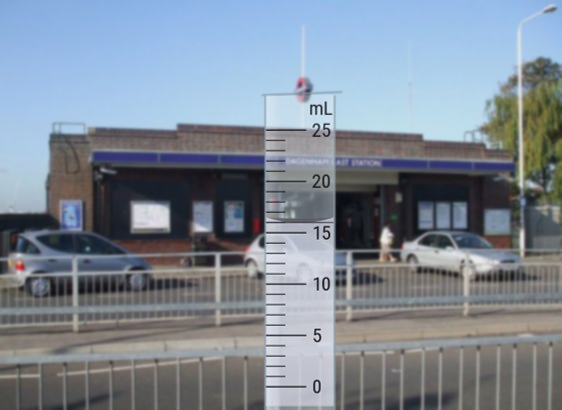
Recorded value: 16 mL
